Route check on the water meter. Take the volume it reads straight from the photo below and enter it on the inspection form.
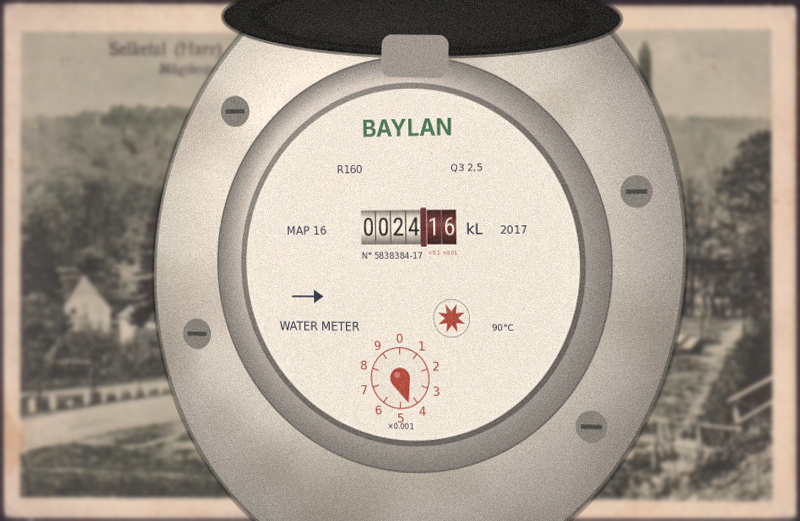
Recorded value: 24.164 kL
